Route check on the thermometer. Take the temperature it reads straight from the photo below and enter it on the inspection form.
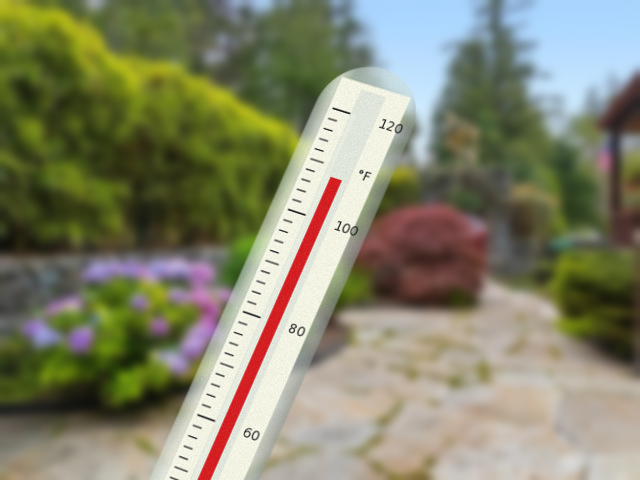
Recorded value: 108 °F
